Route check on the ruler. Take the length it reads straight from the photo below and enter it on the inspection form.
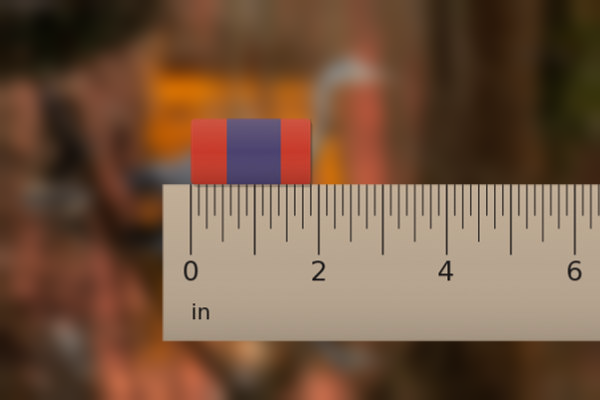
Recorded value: 1.875 in
